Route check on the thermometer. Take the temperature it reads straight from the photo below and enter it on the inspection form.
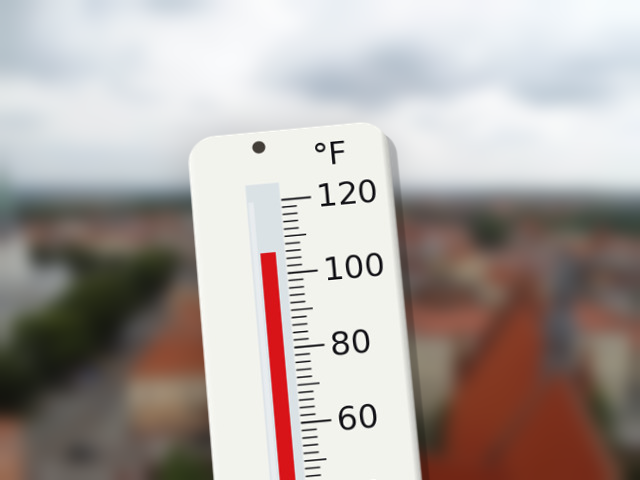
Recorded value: 106 °F
